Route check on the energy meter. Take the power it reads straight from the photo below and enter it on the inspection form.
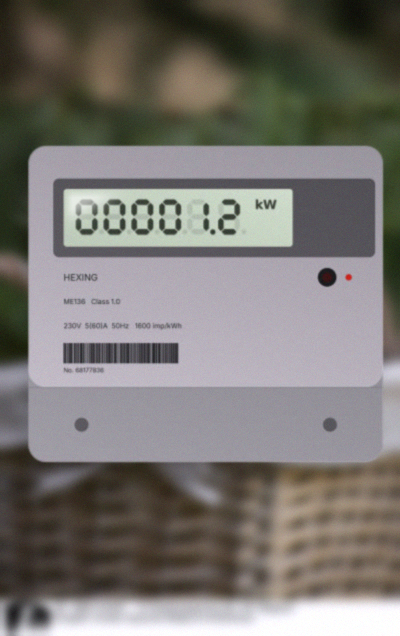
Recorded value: 1.2 kW
